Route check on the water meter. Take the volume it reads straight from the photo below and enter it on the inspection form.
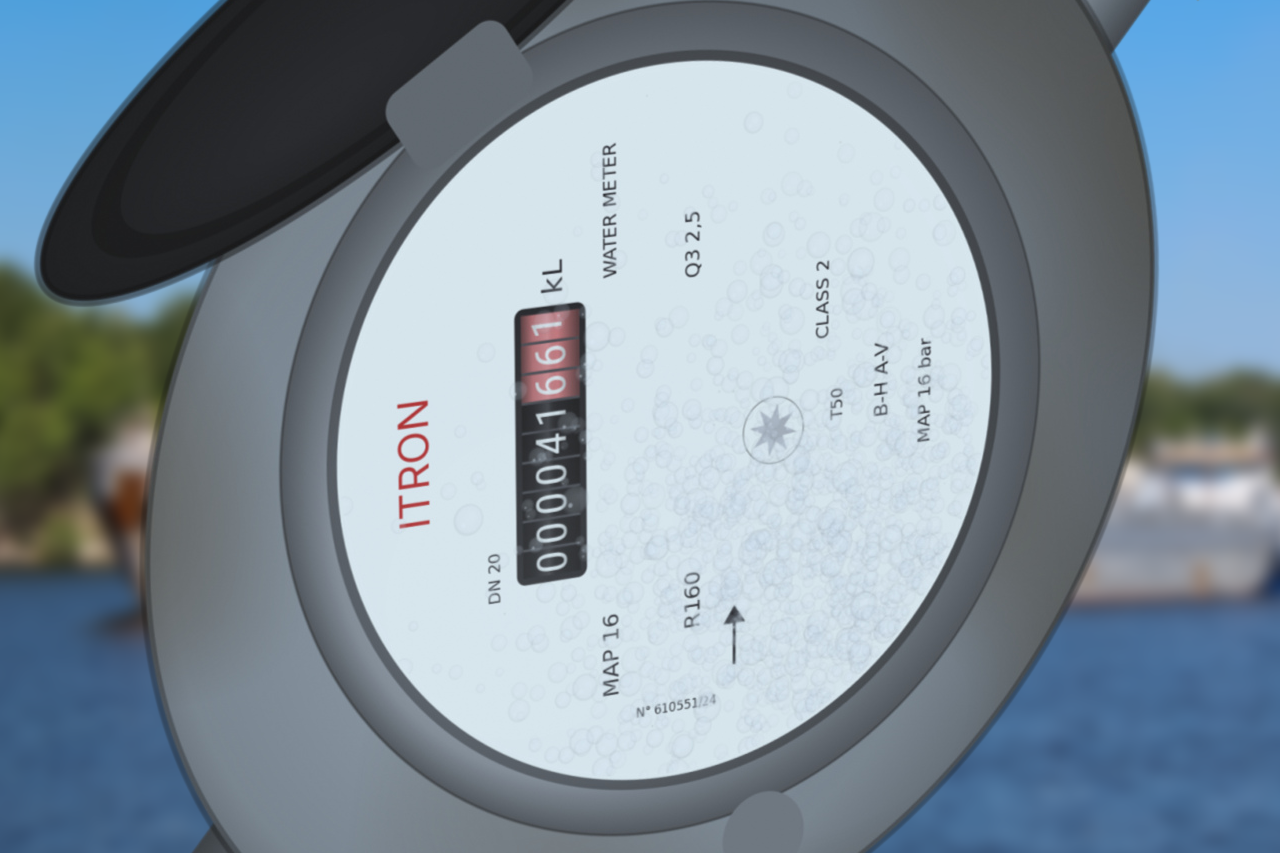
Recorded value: 41.661 kL
